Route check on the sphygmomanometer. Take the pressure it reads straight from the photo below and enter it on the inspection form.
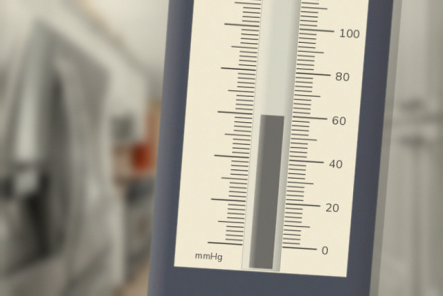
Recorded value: 60 mmHg
